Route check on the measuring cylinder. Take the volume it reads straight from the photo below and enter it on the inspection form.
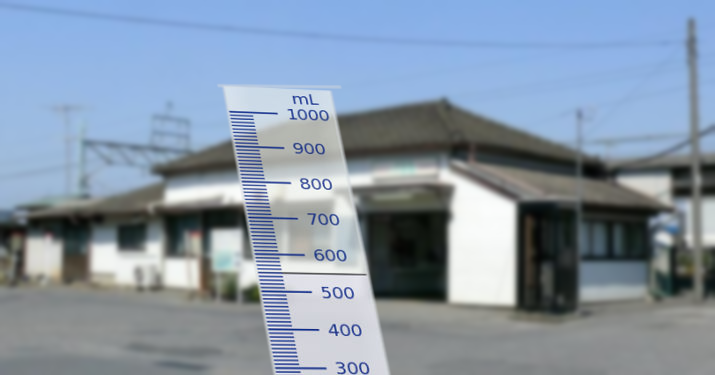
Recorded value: 550 mL
